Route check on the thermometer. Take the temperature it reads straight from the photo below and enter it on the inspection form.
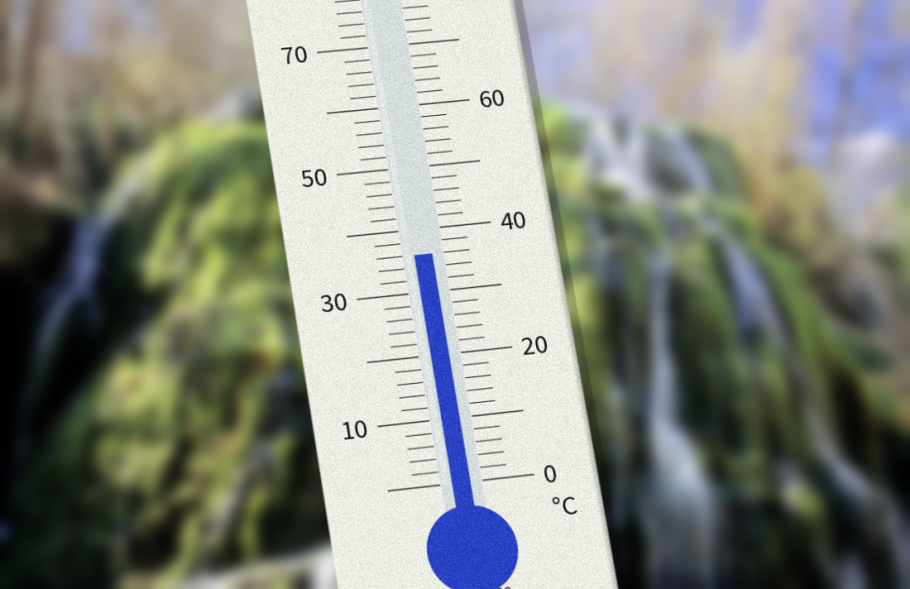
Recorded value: 36 °C
